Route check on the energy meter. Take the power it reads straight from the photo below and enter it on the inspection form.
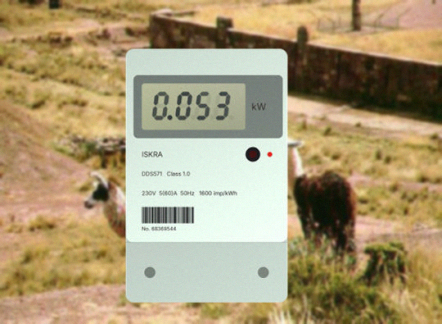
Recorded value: 0.053 kW
